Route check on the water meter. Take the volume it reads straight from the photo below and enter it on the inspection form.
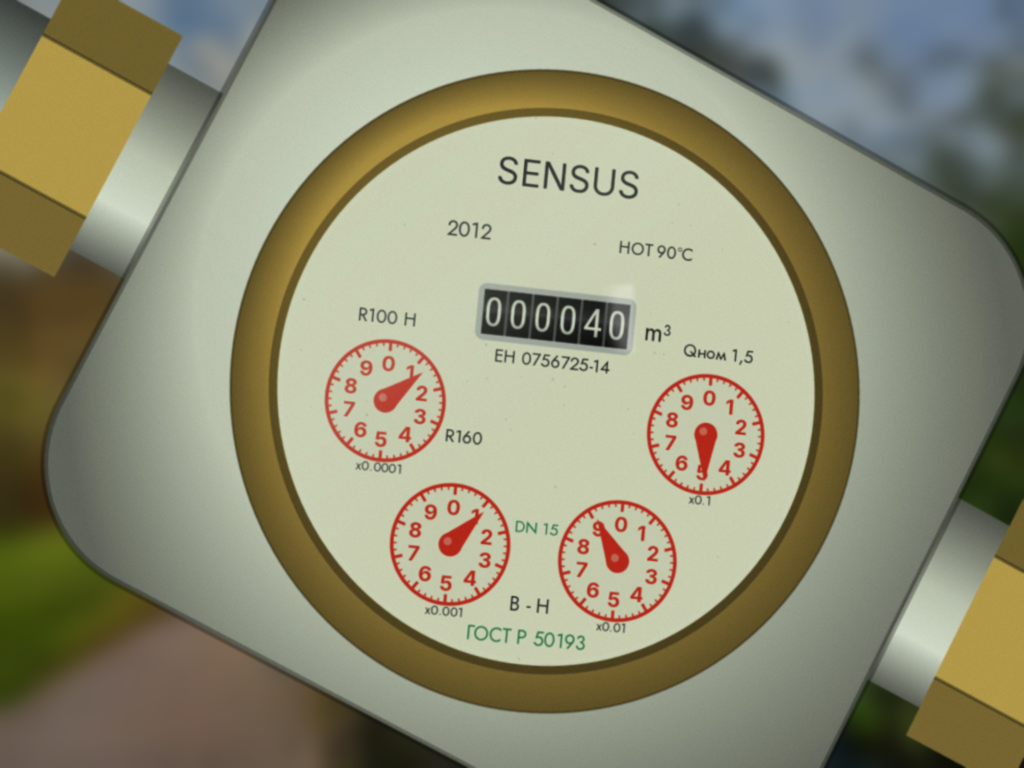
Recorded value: 40.4911 m³
